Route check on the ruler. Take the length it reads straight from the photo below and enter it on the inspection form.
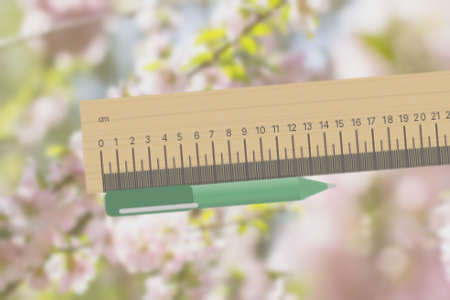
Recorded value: 14.5 cm
